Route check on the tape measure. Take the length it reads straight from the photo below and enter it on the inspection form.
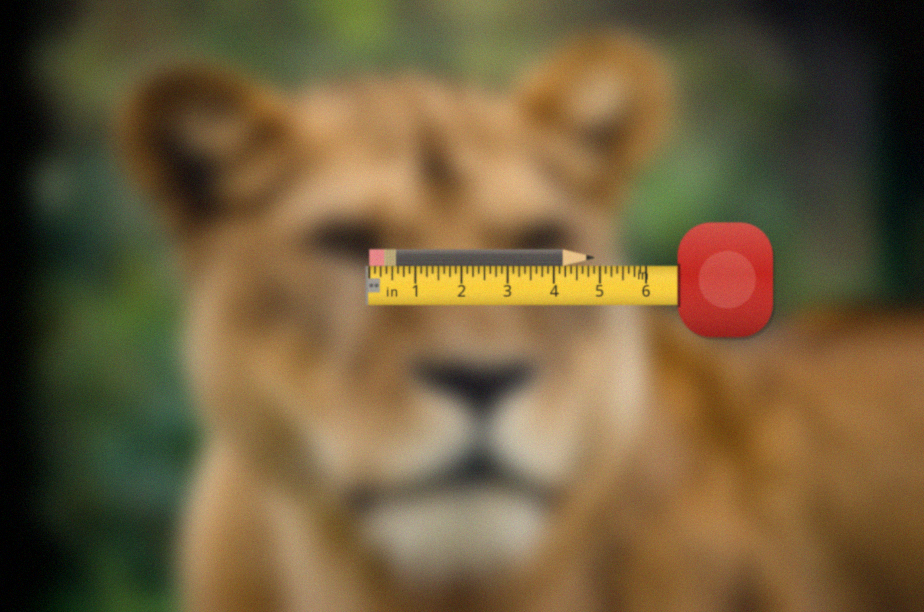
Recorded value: 4.875 in
